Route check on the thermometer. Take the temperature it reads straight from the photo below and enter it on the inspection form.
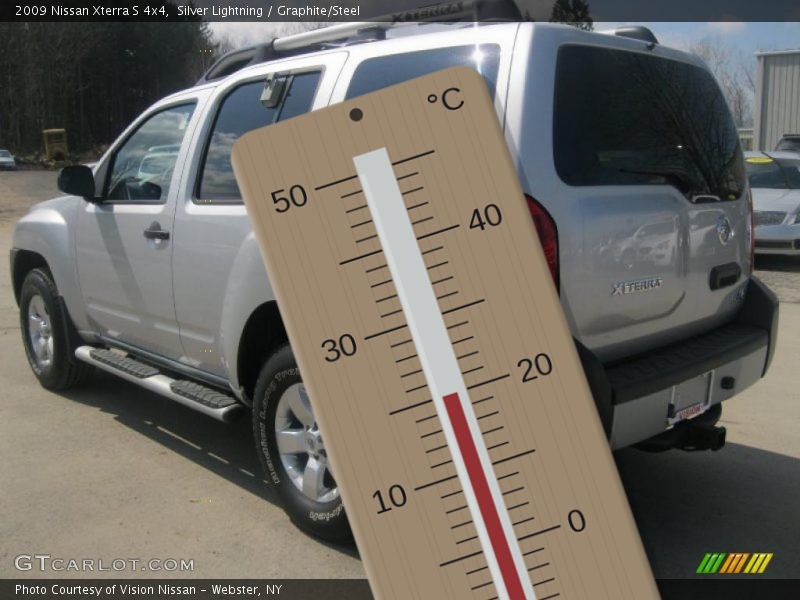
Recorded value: 20 °C
